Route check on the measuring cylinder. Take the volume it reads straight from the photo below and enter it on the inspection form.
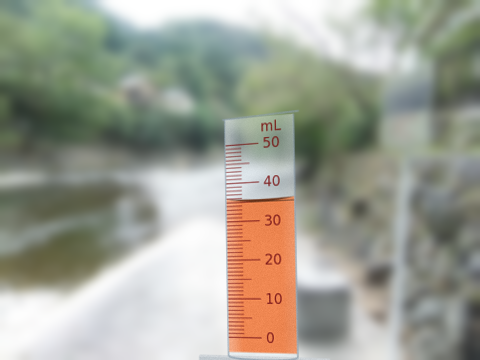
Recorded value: 35 mL
